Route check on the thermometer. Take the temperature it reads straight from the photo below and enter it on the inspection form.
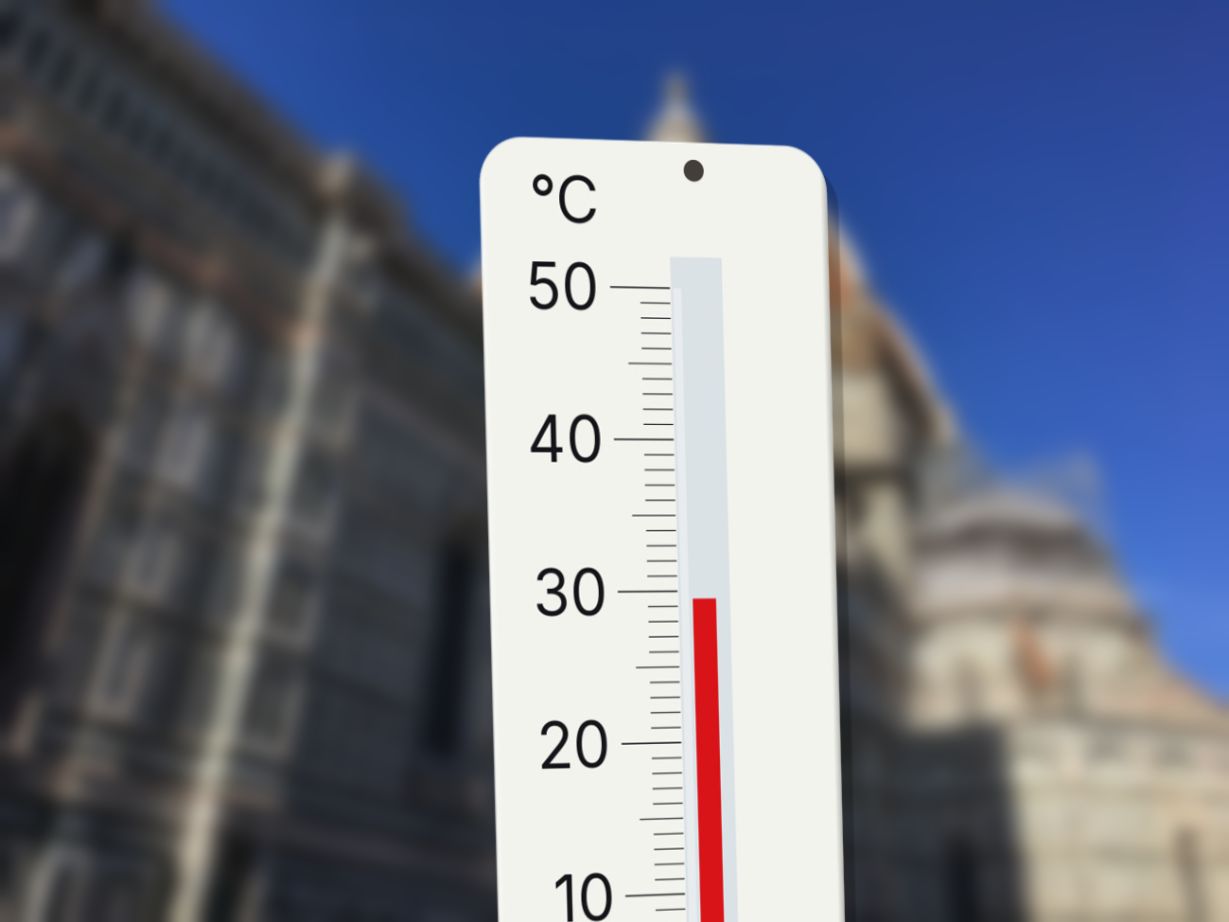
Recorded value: 29.5 °C
